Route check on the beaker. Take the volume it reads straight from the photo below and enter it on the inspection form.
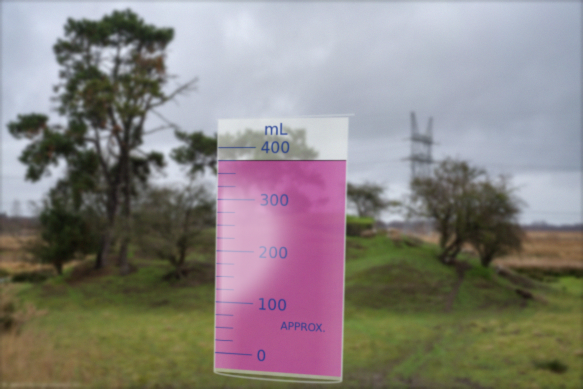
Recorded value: 375 mL
